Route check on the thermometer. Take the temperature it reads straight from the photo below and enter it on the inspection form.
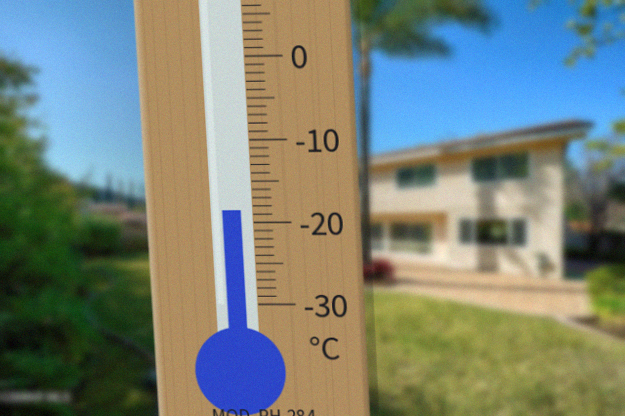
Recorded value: -18.5 °C
